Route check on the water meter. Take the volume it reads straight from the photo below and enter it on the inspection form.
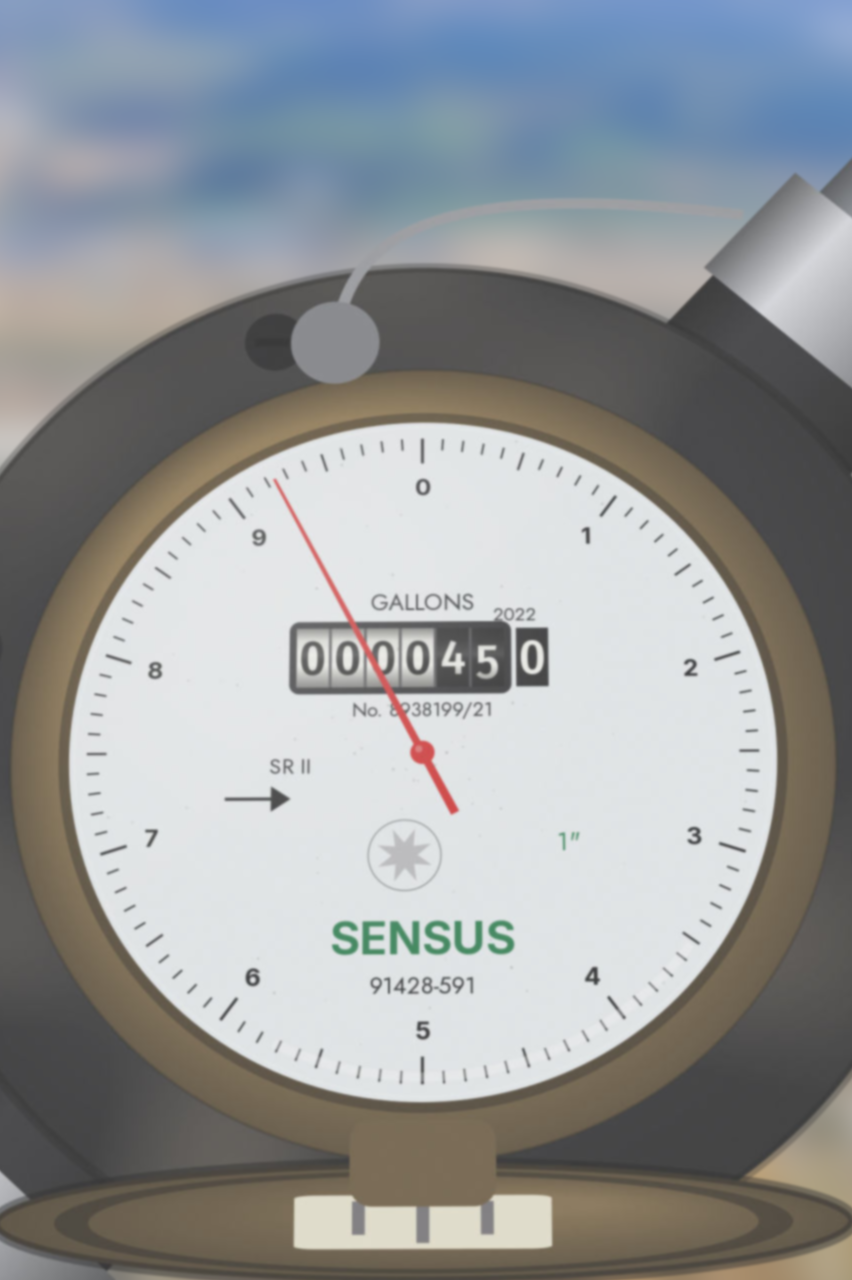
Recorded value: 449.2 gal
